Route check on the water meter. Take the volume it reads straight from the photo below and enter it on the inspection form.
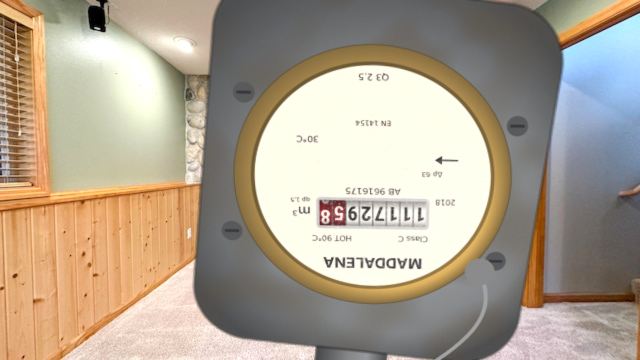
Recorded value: 111729.58 m³
